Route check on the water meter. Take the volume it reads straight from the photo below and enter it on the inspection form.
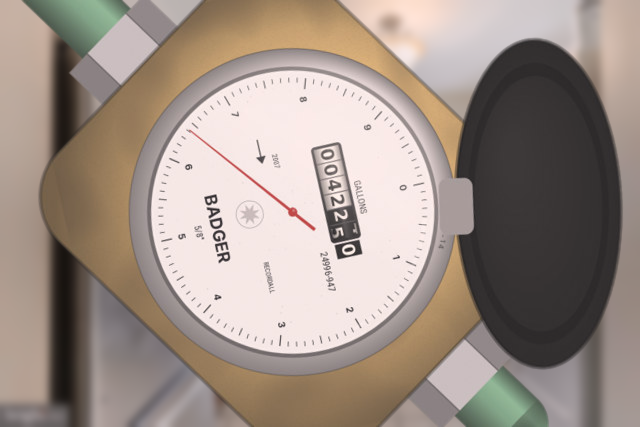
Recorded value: 42246.4 gal
